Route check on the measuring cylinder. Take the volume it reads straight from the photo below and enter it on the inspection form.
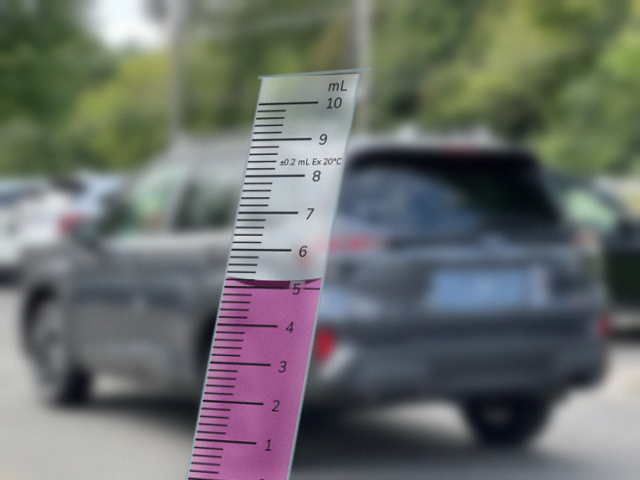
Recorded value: 5 mL
